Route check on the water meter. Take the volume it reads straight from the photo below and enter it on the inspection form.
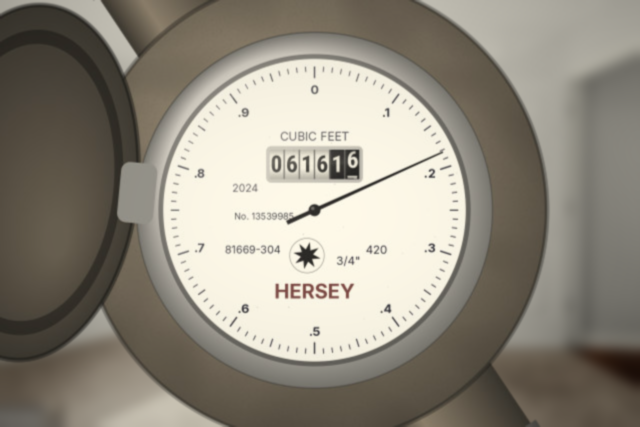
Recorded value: 61616.18 ft³
